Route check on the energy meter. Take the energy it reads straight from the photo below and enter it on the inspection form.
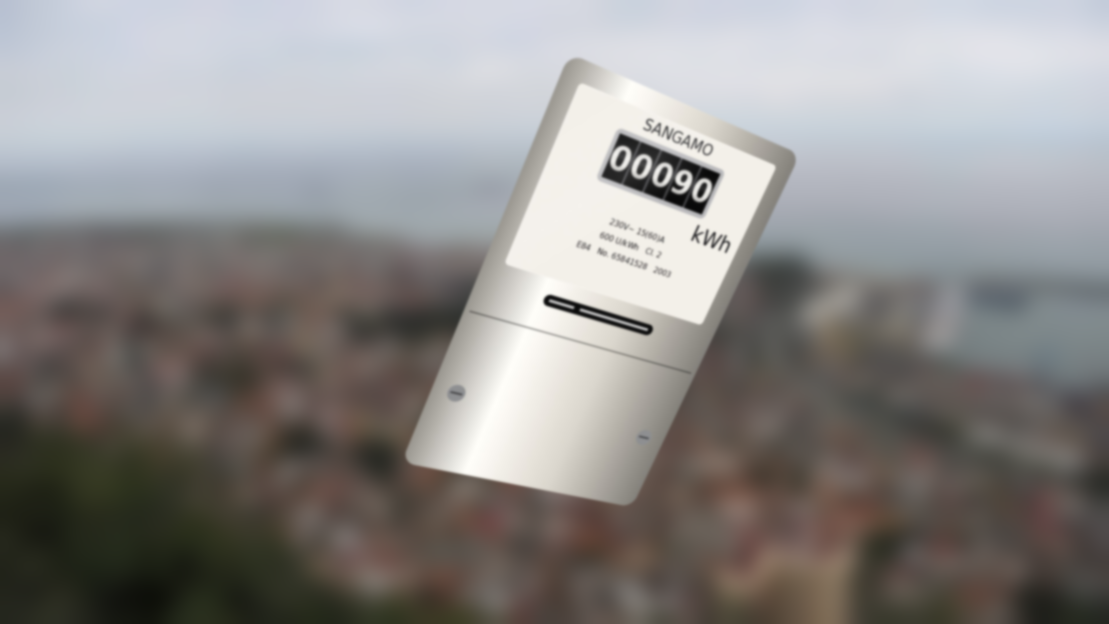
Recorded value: 90 kWh
